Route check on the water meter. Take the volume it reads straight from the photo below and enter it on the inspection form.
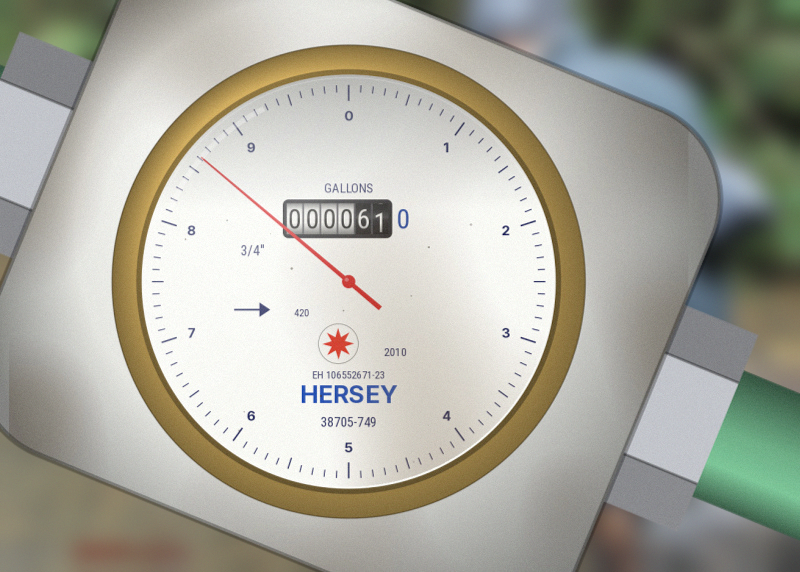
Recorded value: 608.6 gal
